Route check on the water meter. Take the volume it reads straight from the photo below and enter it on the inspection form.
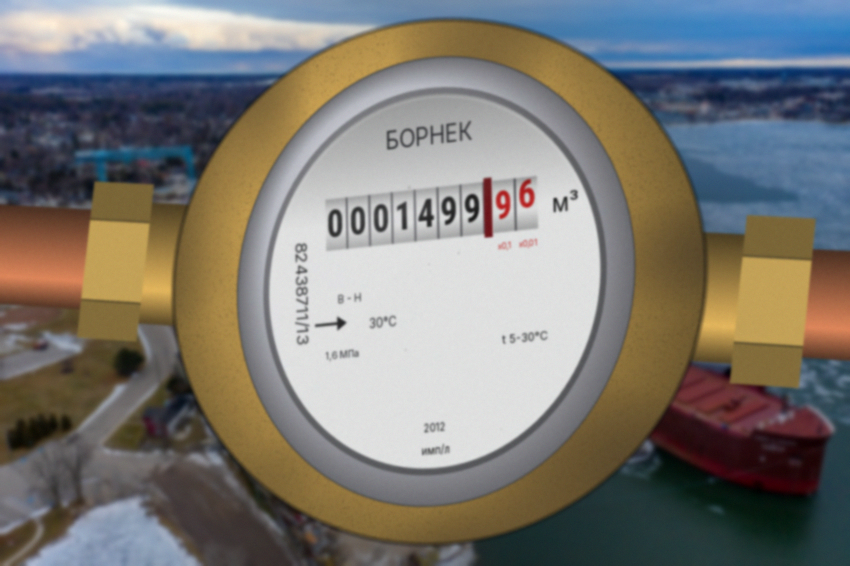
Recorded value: 1499.96 m³
